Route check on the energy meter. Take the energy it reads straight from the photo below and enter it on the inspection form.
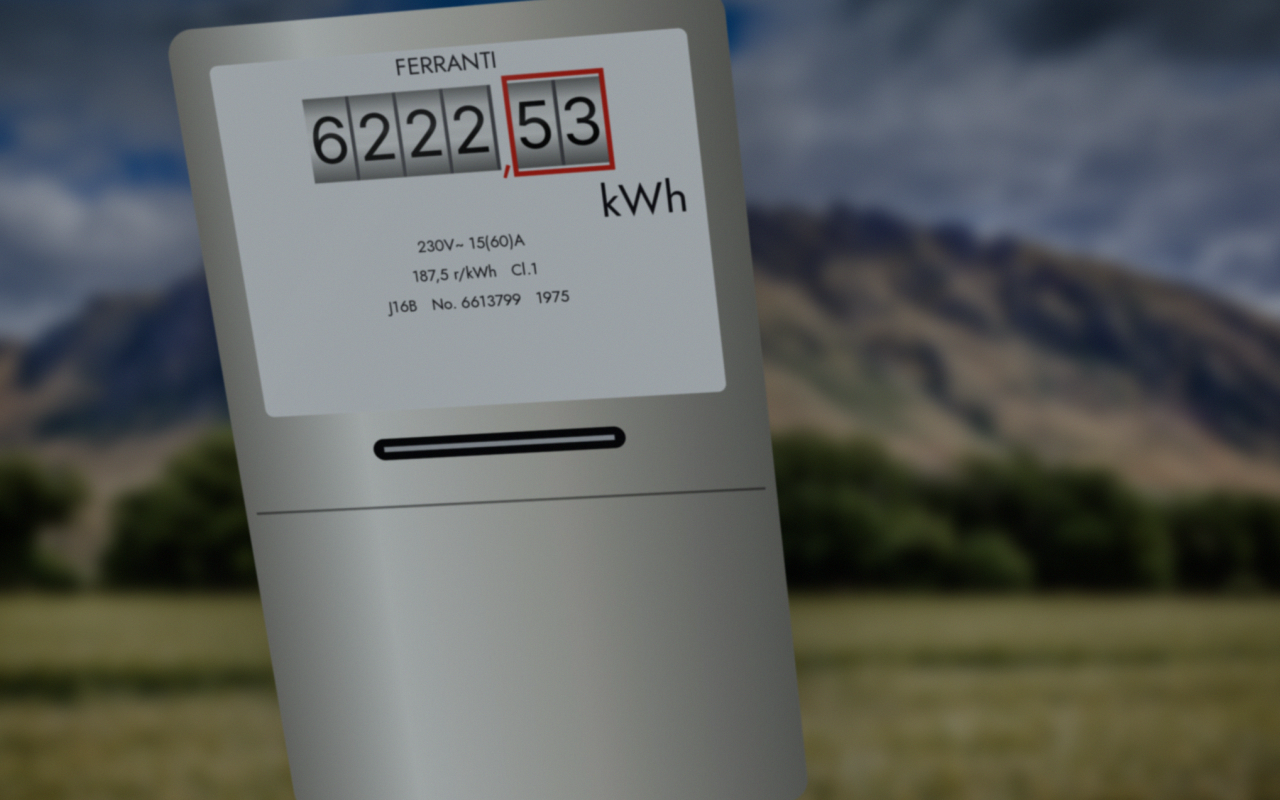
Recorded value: 6222.53 kWh
